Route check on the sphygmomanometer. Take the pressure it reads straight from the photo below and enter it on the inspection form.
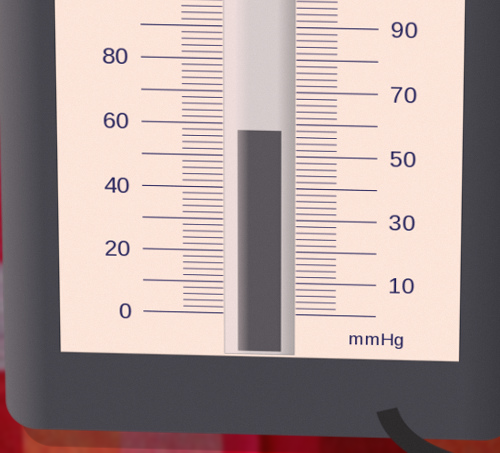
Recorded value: 58 mmHg
